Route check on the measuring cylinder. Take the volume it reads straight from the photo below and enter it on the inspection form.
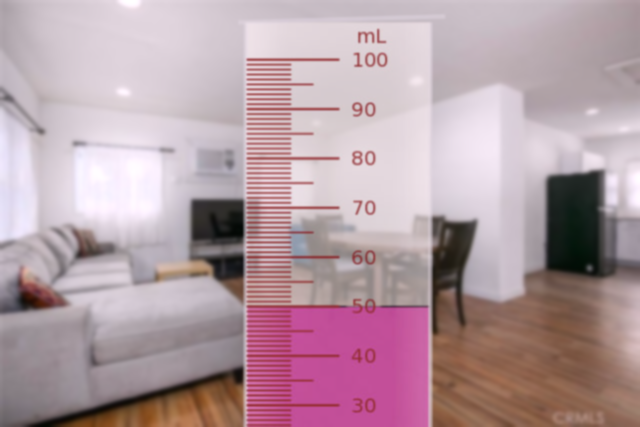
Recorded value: 50 mL
